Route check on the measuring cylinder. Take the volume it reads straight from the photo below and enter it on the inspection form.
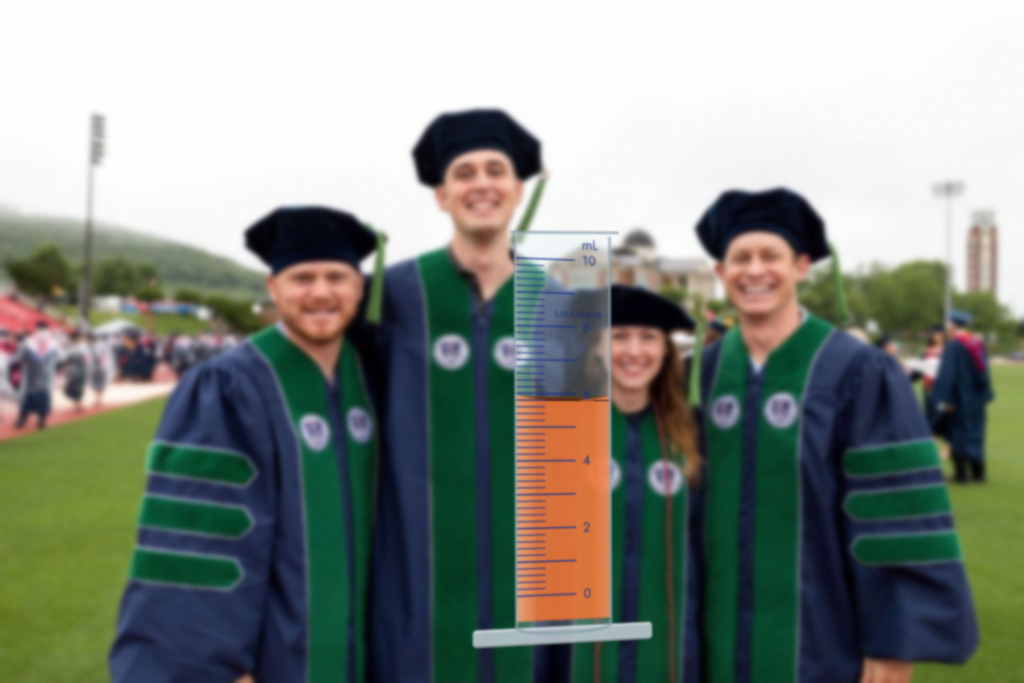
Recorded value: 5.8 mL
